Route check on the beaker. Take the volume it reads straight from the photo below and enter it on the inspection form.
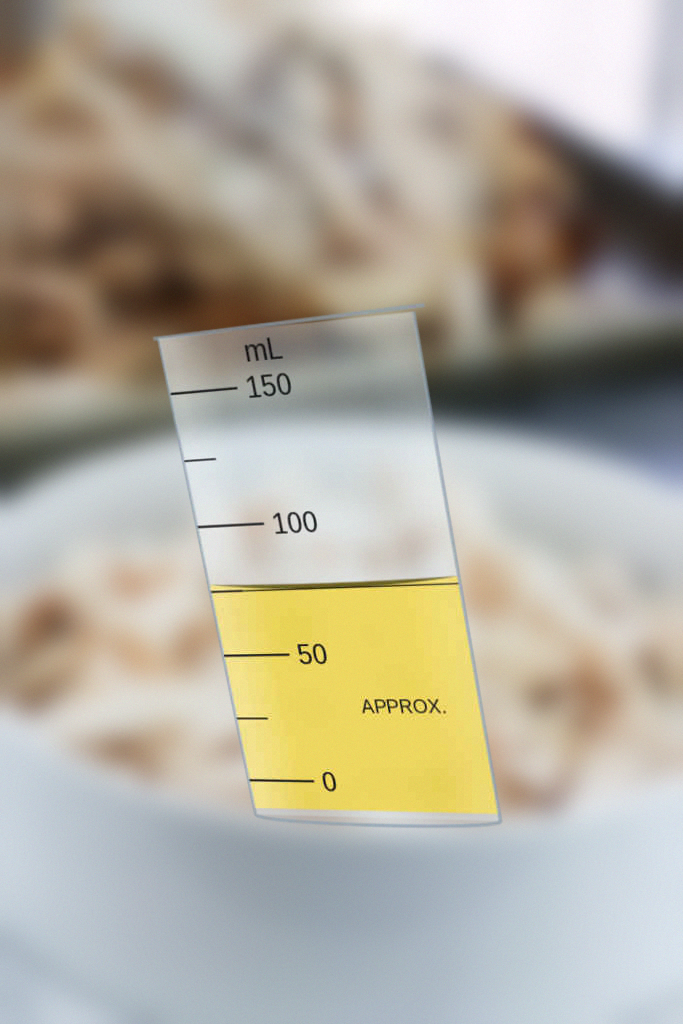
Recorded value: 75 mL
